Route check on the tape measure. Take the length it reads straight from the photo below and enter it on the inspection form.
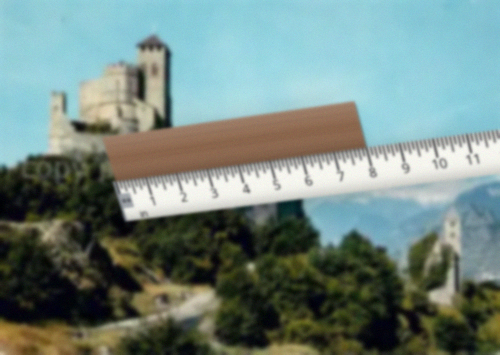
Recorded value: 8 in
